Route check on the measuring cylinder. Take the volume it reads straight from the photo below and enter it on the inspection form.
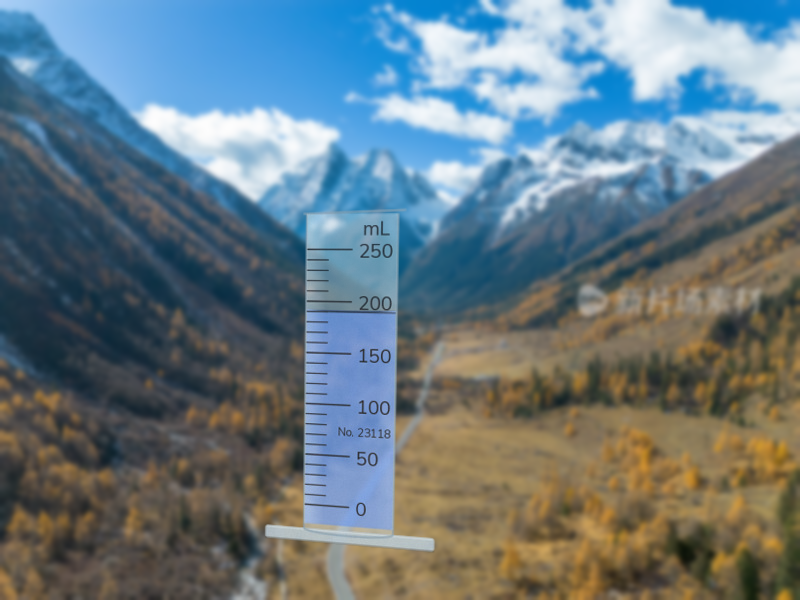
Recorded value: 190 mL
